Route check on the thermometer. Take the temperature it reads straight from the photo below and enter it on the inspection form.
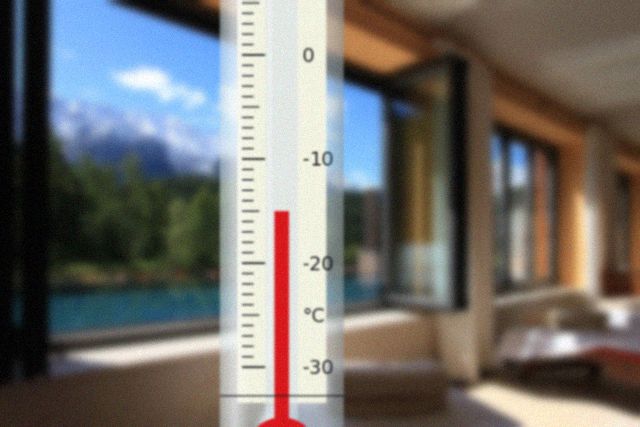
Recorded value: -15 °C
